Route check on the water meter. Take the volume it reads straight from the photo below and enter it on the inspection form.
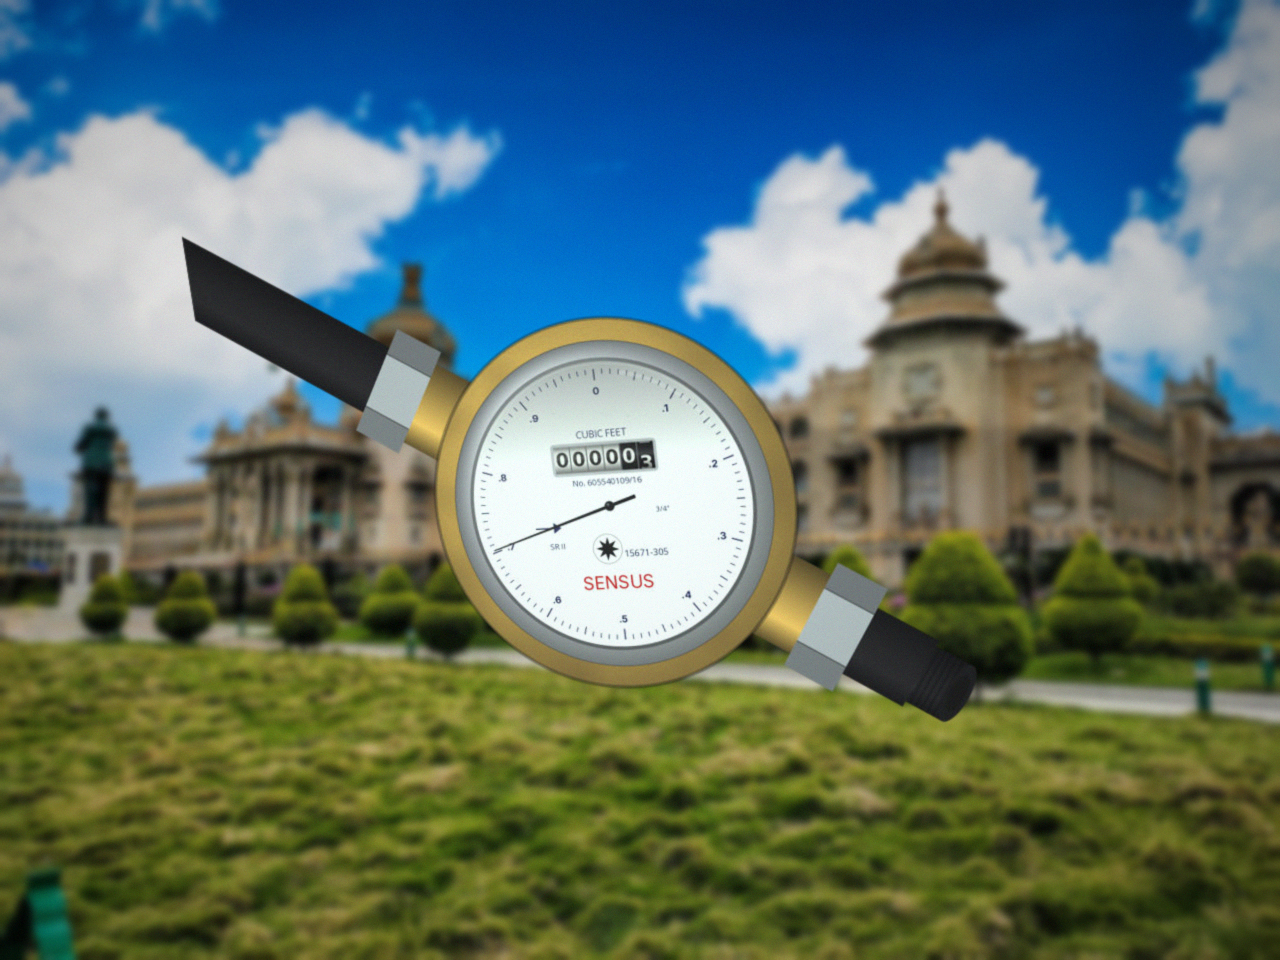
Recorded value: 2.70 ft³
